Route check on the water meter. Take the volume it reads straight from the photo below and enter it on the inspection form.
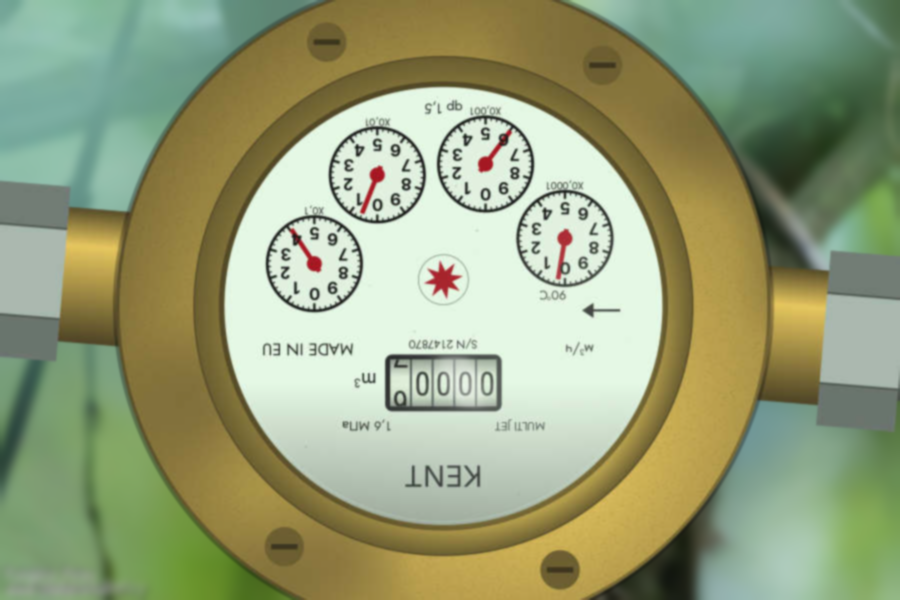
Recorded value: 6.4060 m³
